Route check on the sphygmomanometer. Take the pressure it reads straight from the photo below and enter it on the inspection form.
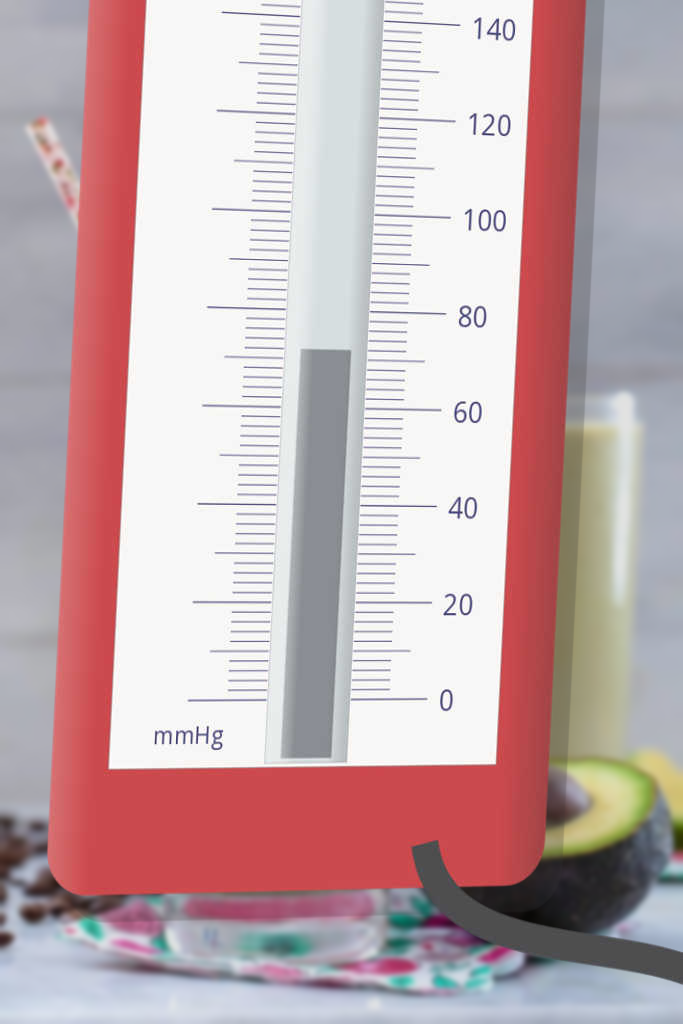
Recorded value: 72 mmHg
